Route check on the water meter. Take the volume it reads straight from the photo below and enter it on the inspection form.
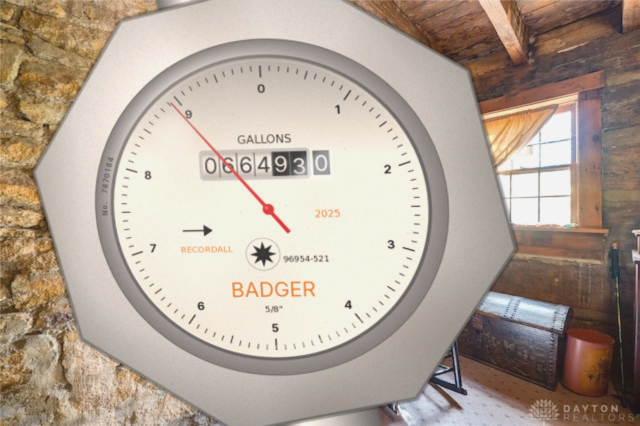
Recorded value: 664928.9 gal
